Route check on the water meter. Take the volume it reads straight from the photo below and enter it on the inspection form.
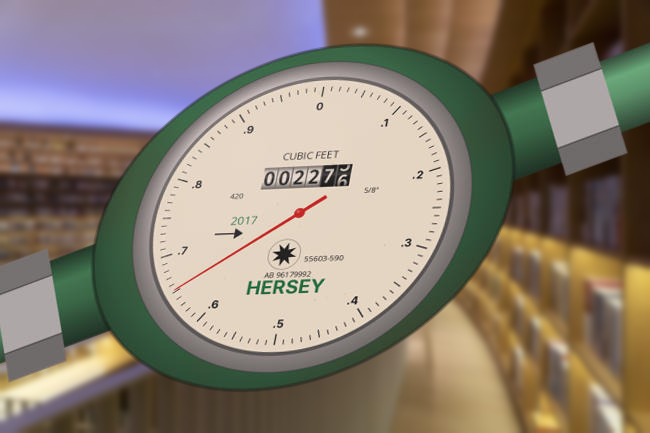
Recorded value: 2275.65 ft³
